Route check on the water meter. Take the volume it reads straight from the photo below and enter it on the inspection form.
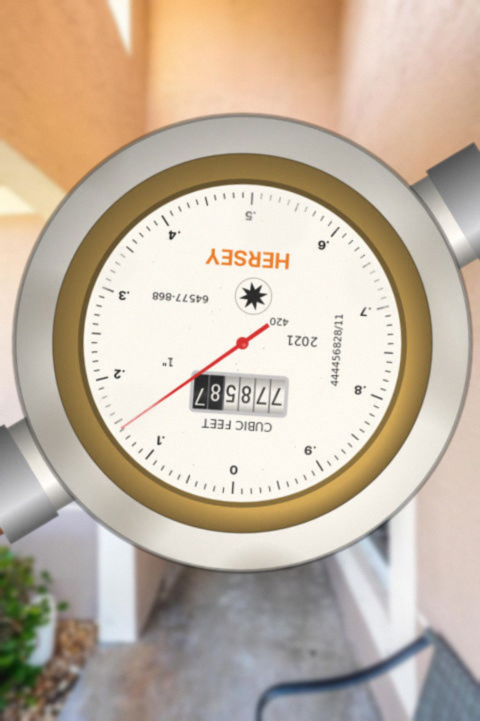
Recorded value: 778587.14 ft³
